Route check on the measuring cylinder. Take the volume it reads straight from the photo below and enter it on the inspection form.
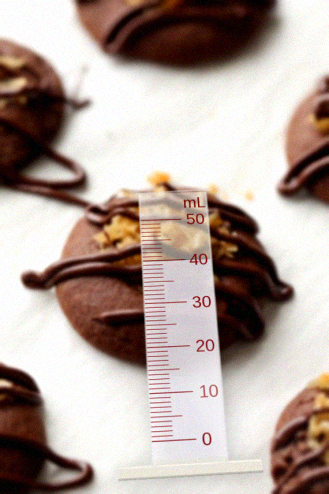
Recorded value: 40 mL
